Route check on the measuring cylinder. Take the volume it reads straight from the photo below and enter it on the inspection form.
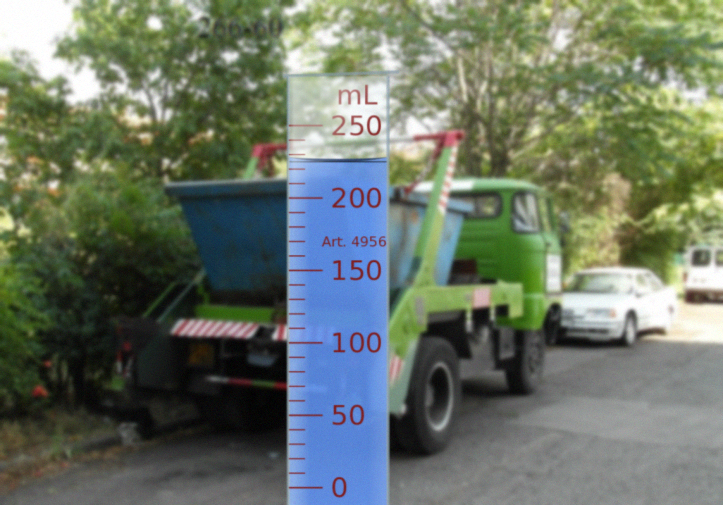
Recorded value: 225 mL
